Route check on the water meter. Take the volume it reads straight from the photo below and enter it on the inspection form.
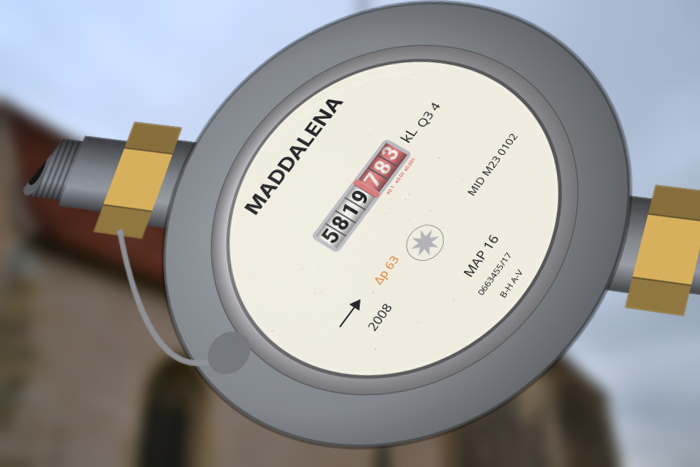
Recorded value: 5819.783 kL
